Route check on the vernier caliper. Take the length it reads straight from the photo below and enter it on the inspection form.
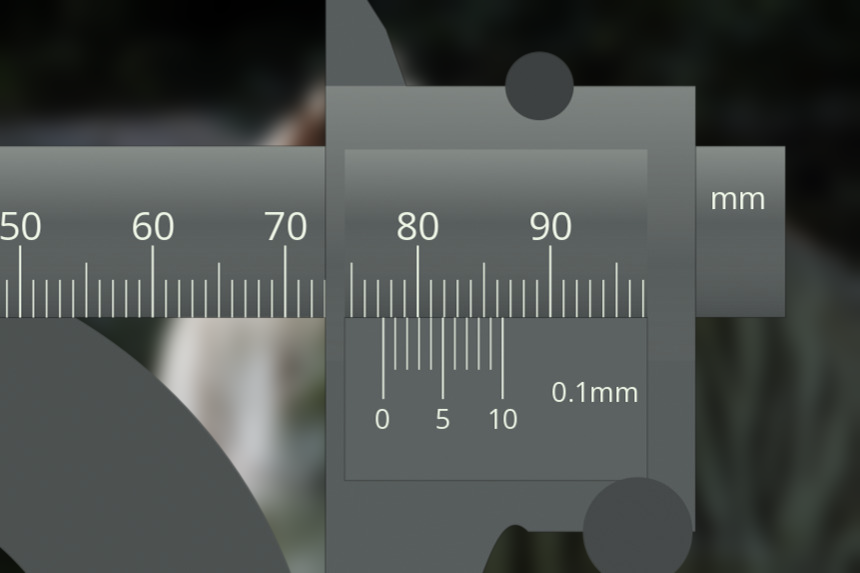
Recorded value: 77.4 mm
